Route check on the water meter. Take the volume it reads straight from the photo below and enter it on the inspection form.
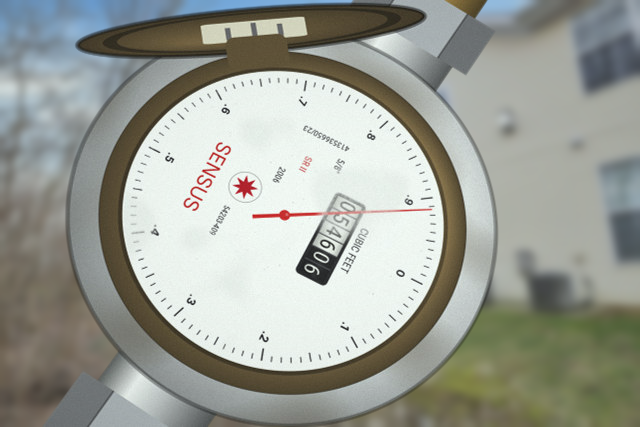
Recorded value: 54605.91 ft³
